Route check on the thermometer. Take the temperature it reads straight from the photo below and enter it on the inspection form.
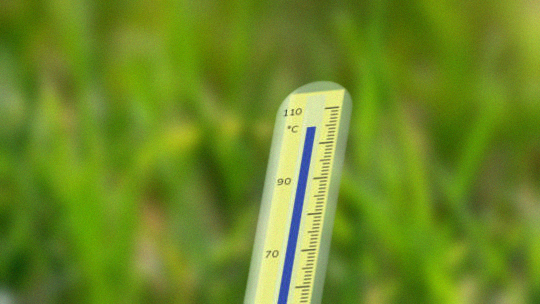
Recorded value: 105 °C
